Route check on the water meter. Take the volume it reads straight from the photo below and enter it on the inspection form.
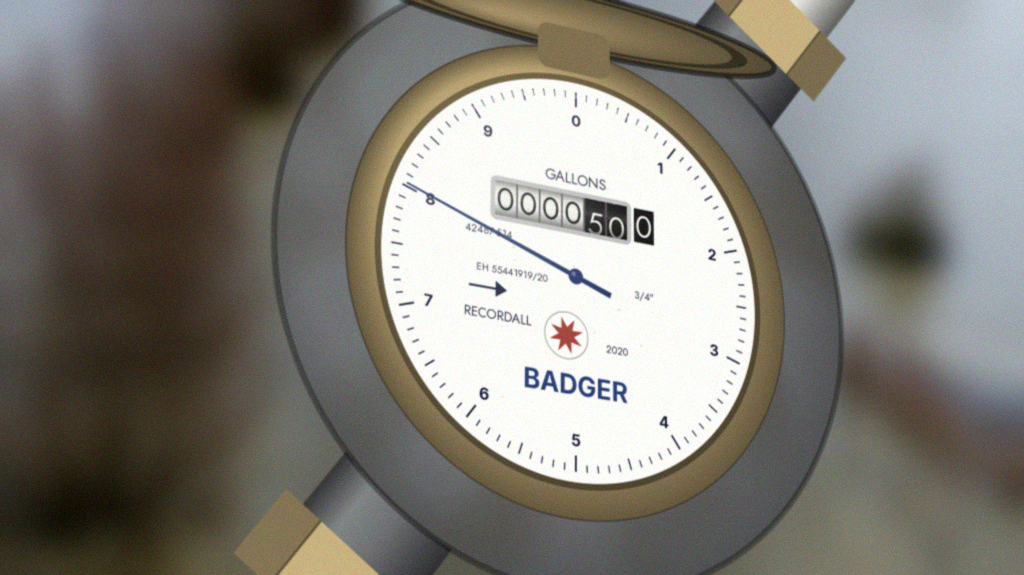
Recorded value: 498.0 gal
